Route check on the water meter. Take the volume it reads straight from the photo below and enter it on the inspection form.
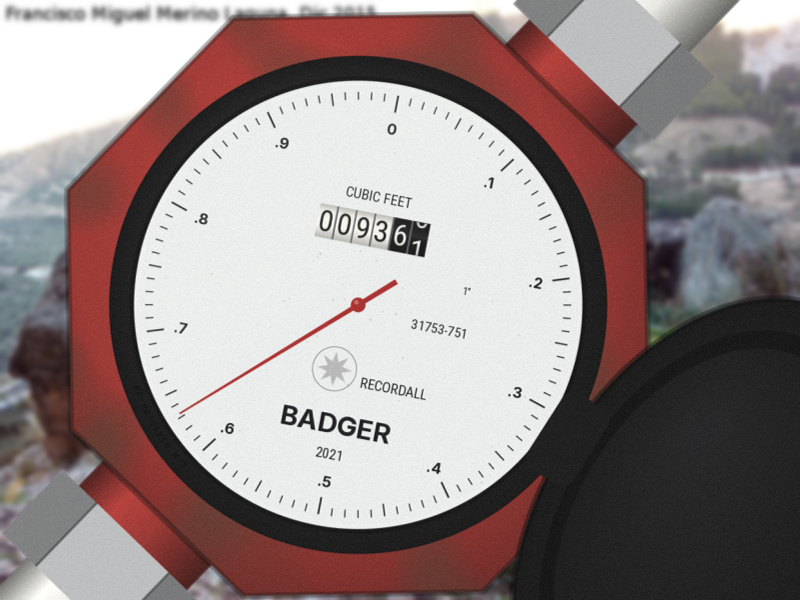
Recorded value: 9360.63 ft³
